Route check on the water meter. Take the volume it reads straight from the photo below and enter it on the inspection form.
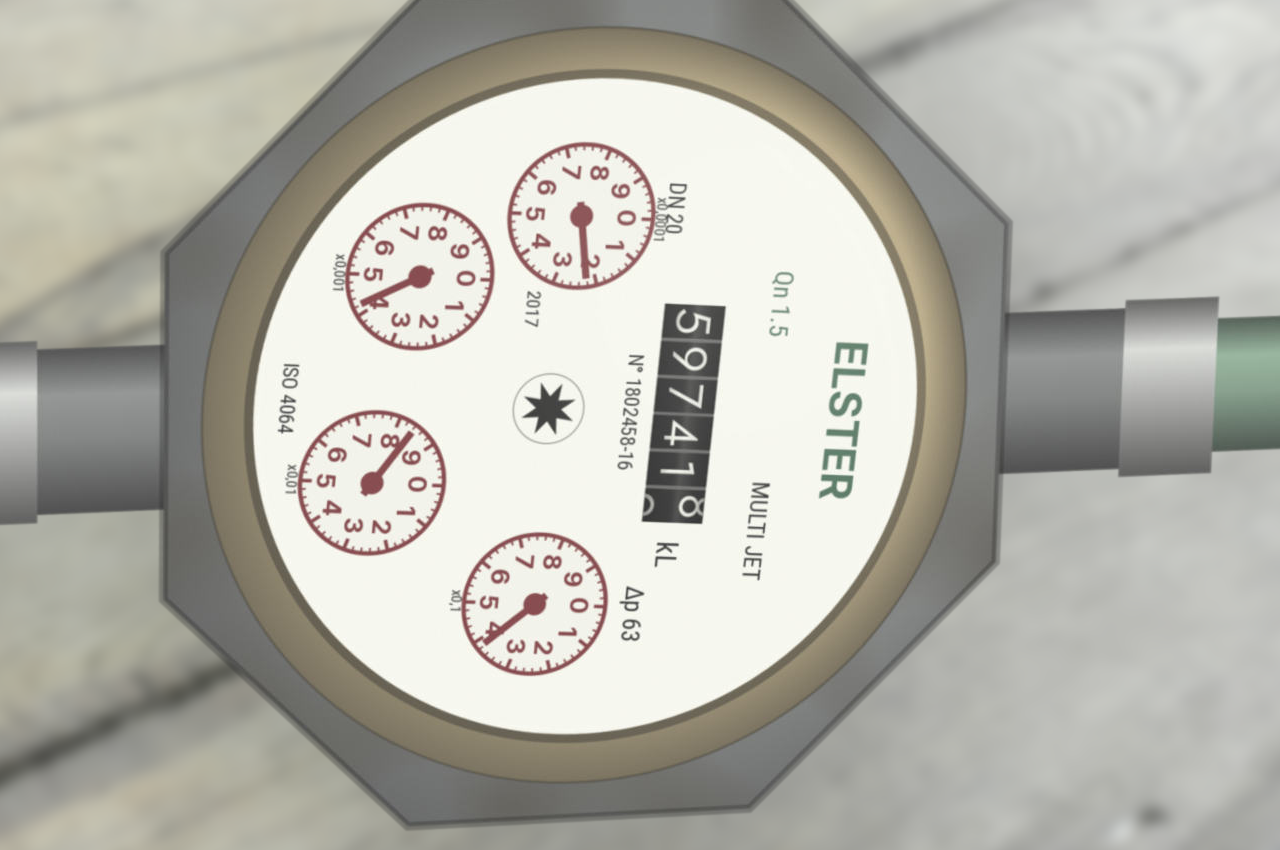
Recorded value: 597418.3842 kL
